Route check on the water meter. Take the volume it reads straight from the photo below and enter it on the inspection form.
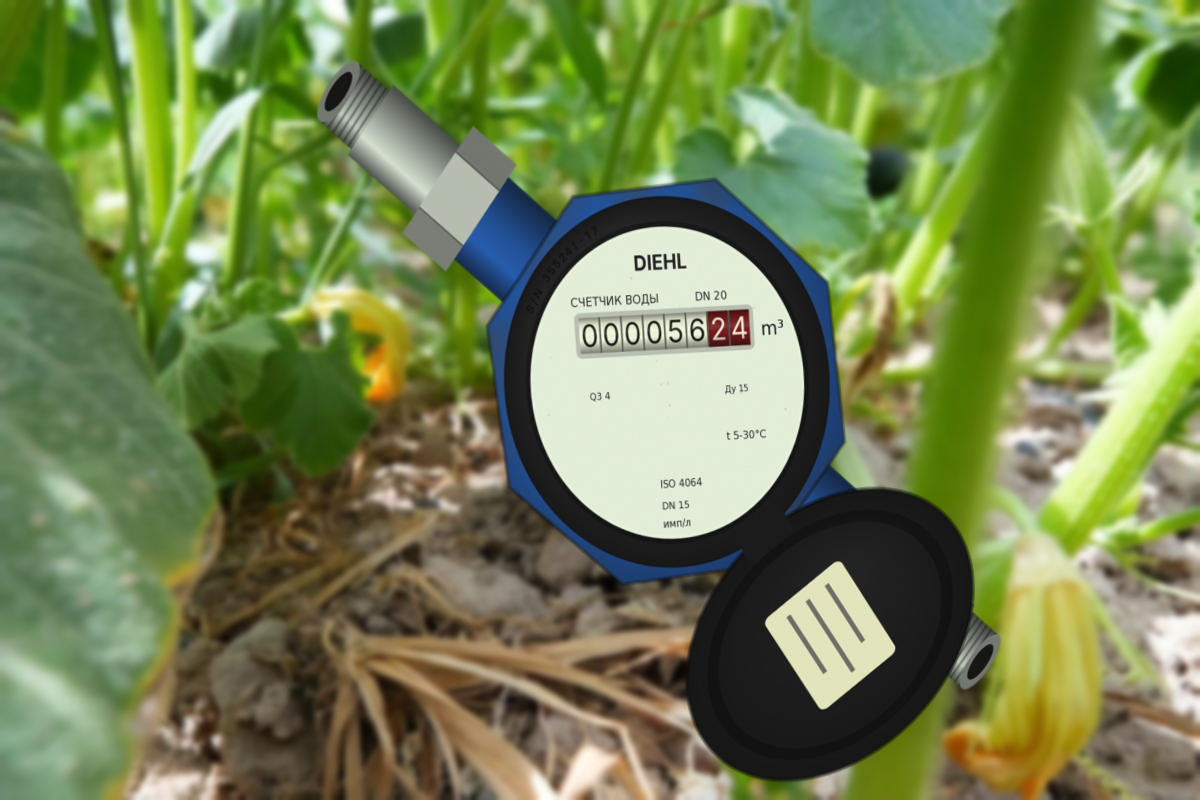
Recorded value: 56.24 m³
